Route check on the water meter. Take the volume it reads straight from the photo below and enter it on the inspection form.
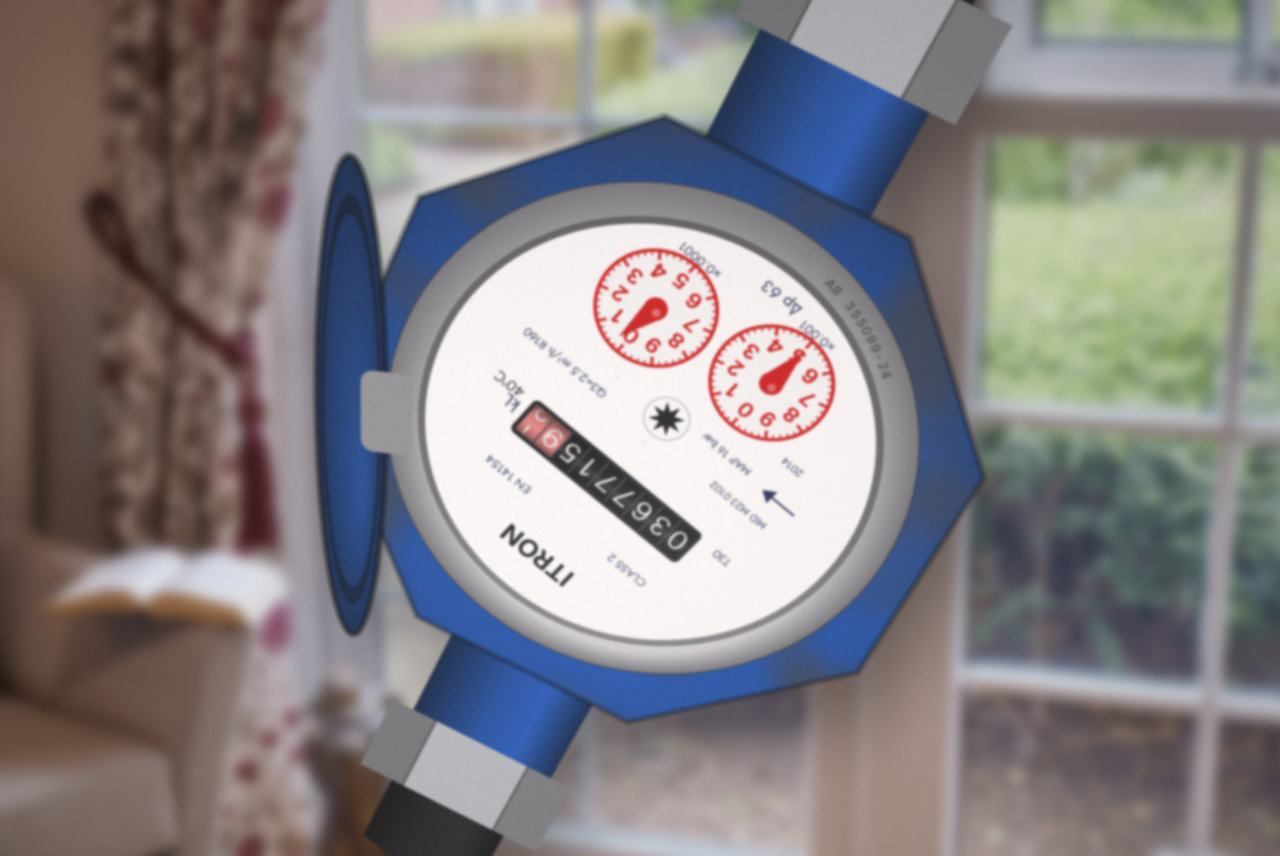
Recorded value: 367715.9150 kL
